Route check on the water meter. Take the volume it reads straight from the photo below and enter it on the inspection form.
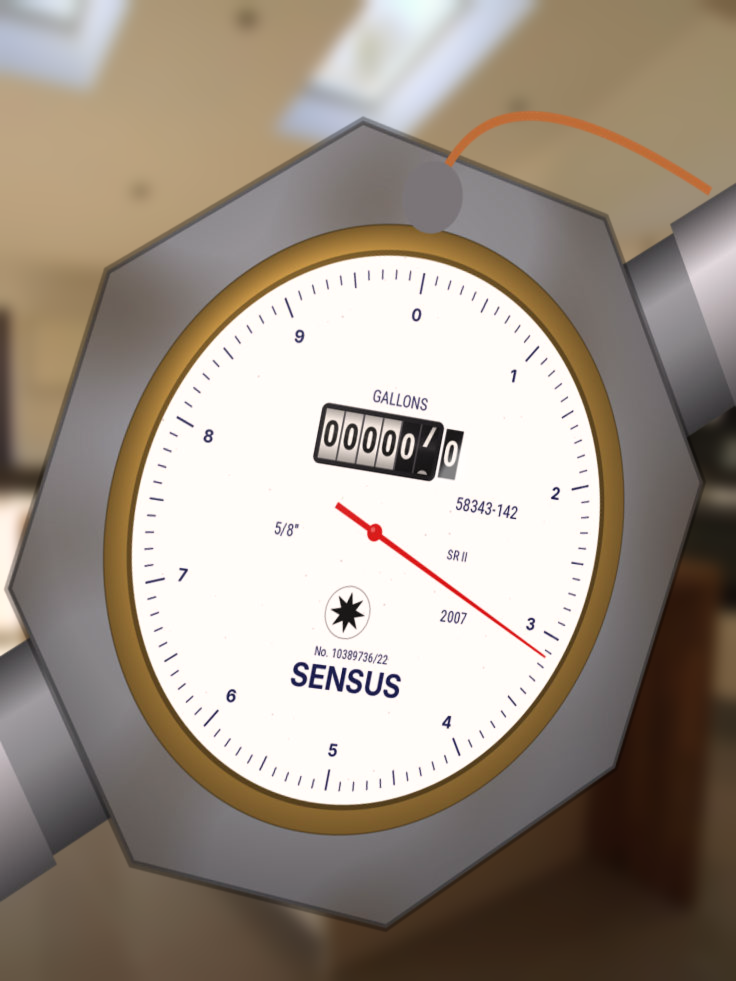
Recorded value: 73.1 gal
